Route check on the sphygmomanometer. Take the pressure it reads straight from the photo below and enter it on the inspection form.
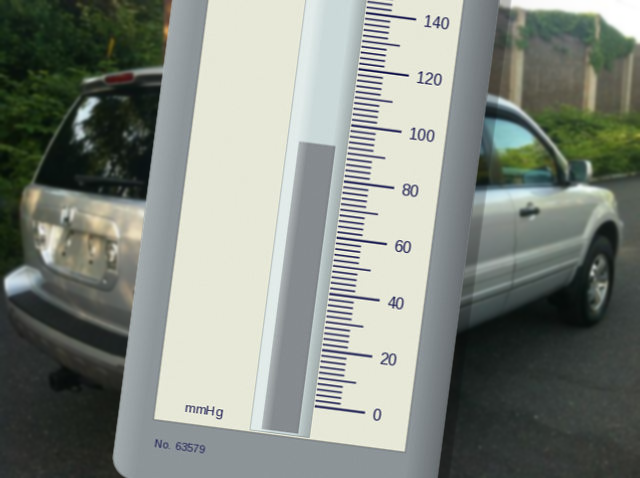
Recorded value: 92 mmHg
